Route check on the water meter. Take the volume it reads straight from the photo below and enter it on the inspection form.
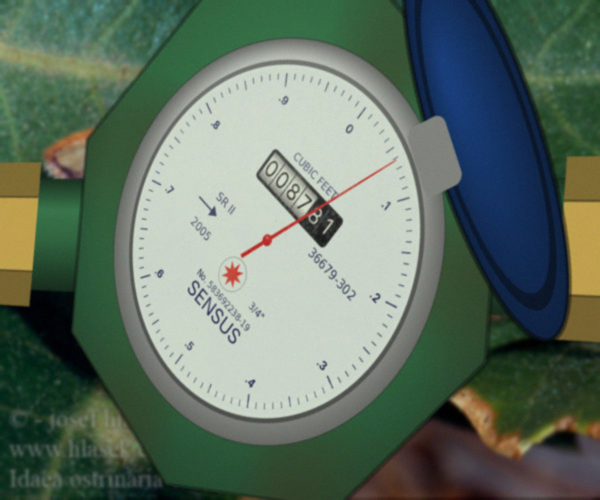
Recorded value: 8781.06 ft³
